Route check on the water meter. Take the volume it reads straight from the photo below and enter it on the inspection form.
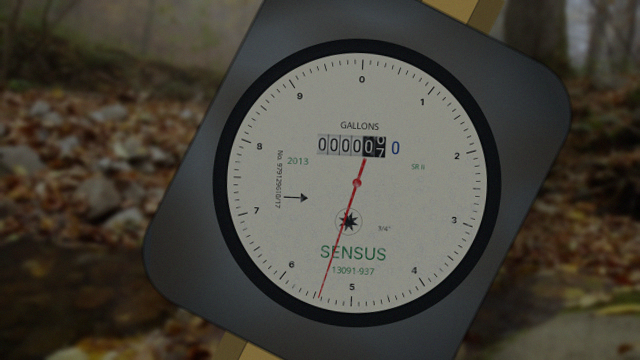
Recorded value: 65.4 gal
